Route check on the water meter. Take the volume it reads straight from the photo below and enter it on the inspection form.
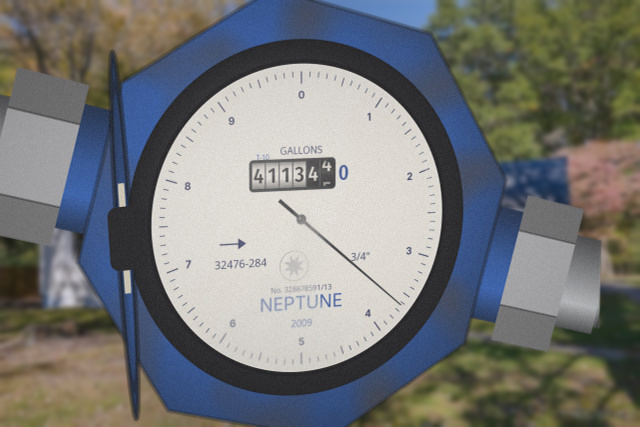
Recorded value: 4113443.6 gal
